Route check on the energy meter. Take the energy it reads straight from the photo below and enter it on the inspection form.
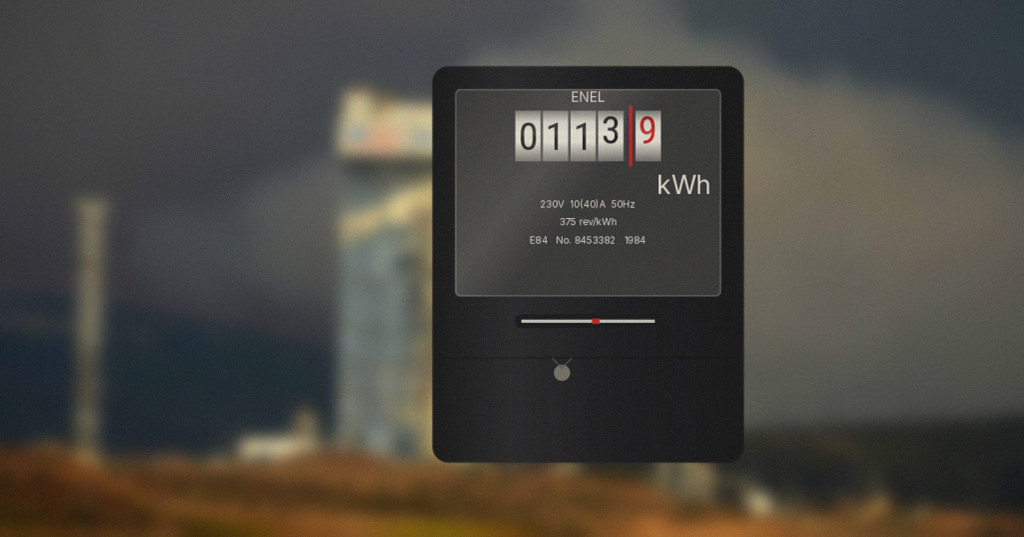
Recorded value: 113.9 kWh
